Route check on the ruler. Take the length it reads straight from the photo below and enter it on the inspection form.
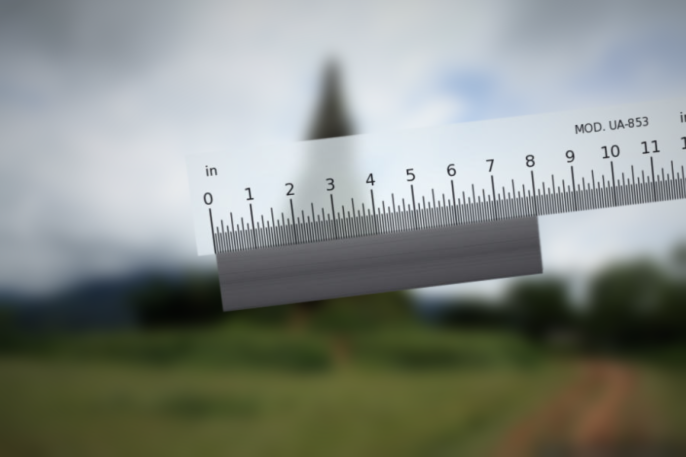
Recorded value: 8 in
